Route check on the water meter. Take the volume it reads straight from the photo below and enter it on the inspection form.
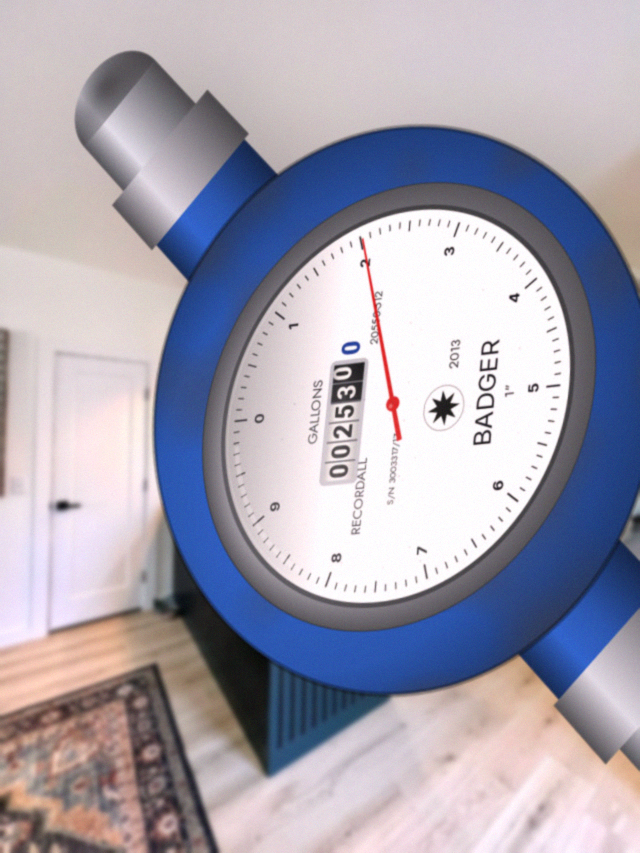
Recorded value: 25302.0 gal
